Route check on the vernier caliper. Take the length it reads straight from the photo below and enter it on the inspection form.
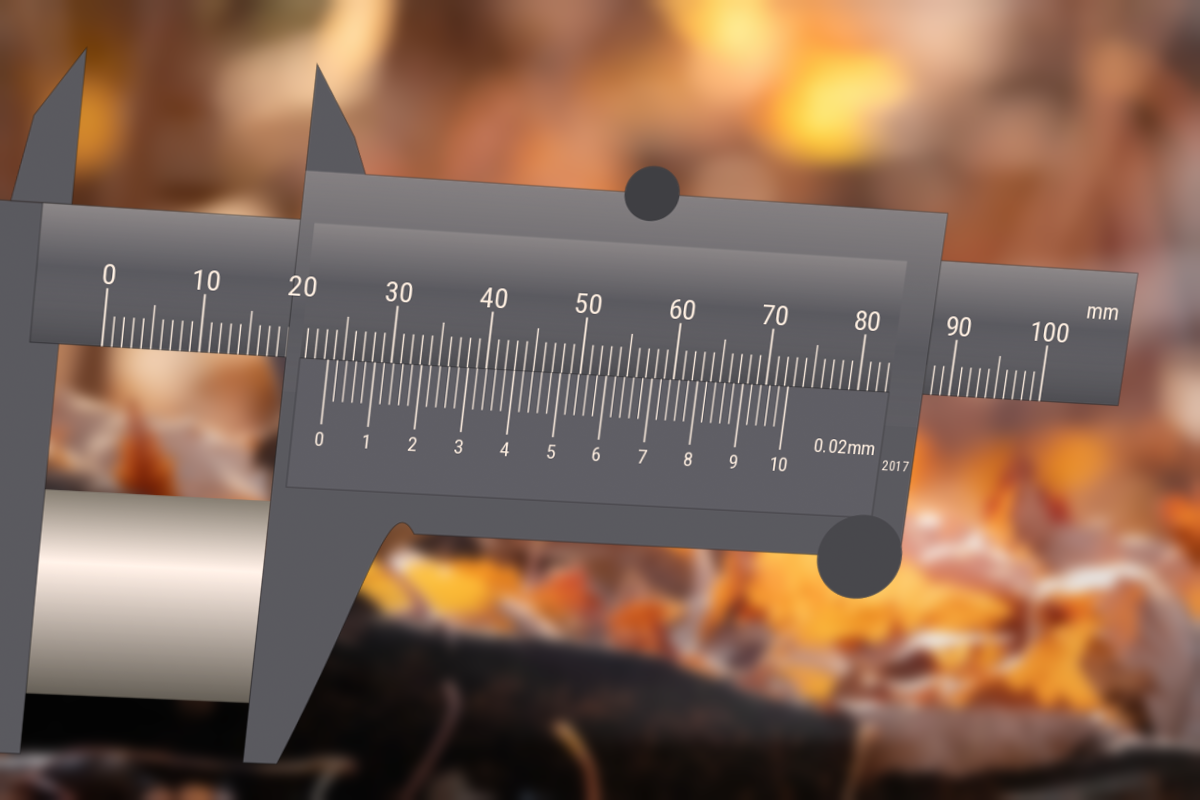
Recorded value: 23.4 mm
